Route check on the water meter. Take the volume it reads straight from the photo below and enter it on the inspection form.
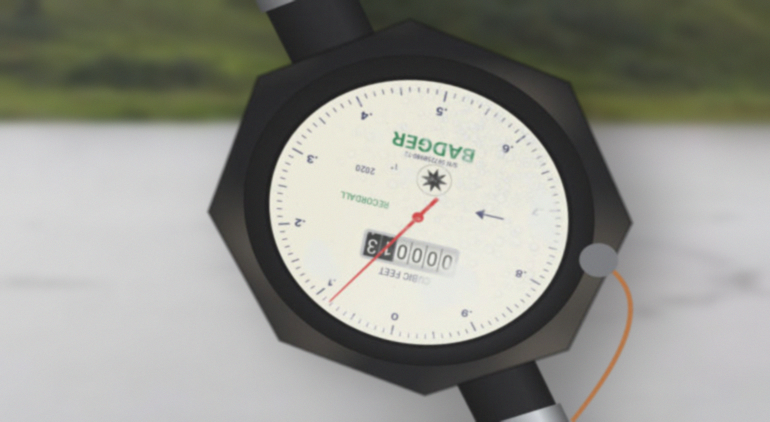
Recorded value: 13.08 ft³
